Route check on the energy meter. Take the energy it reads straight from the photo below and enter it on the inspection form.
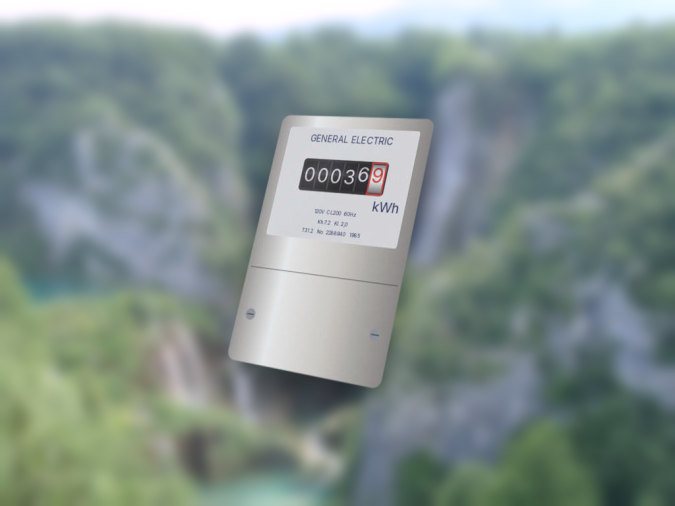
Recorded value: 36.9 kWh
